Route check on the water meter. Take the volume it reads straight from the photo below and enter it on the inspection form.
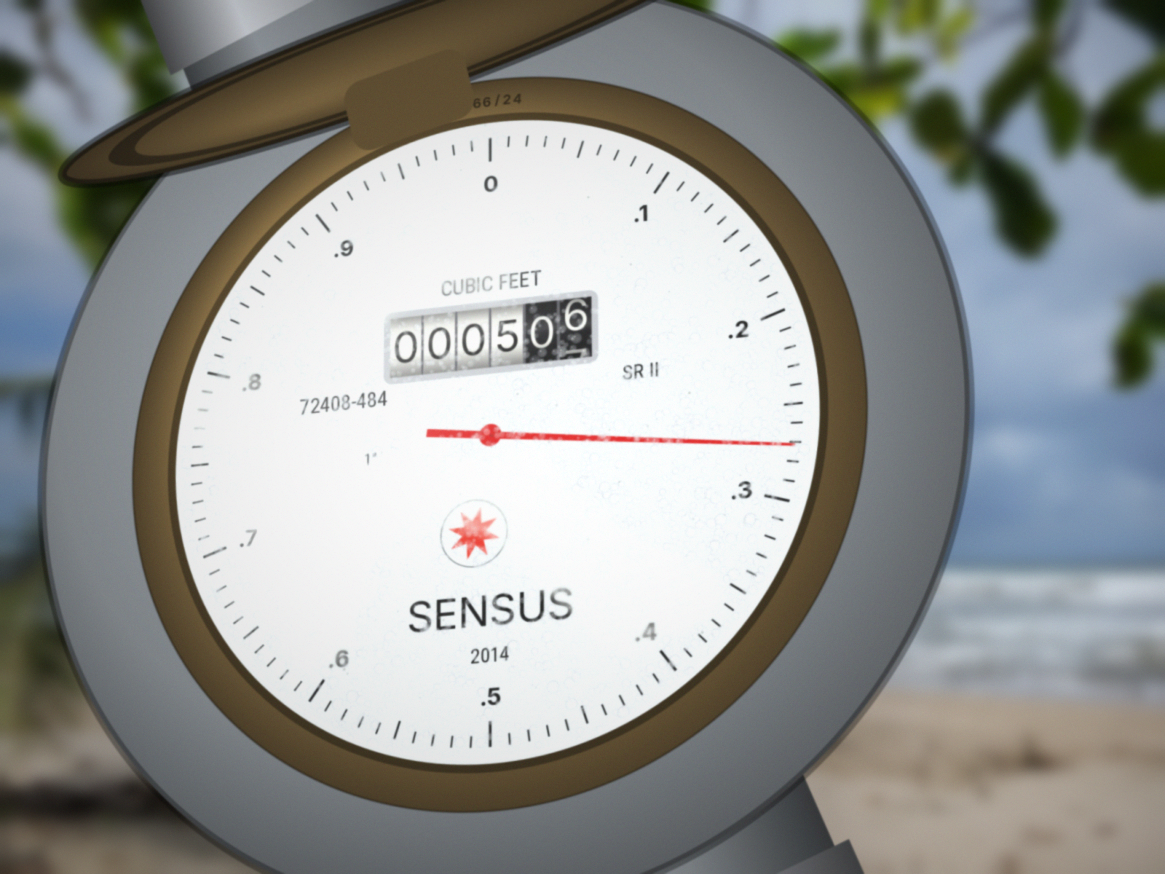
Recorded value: 506.27 ft³
